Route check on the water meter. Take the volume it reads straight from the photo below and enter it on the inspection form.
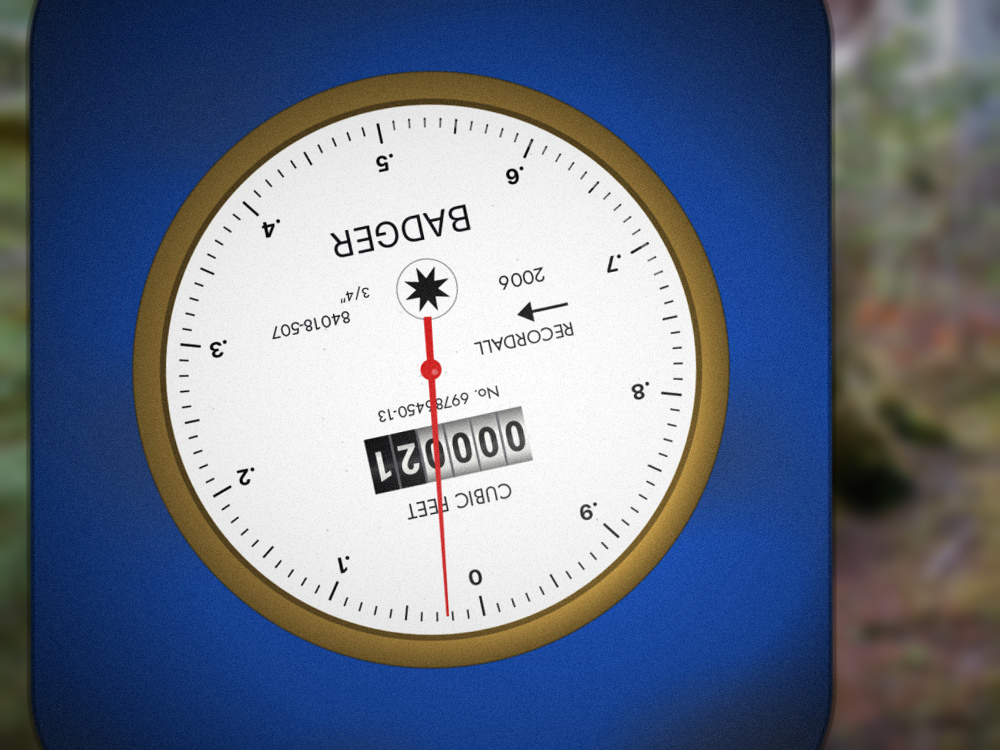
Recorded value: 21.02 ft³
